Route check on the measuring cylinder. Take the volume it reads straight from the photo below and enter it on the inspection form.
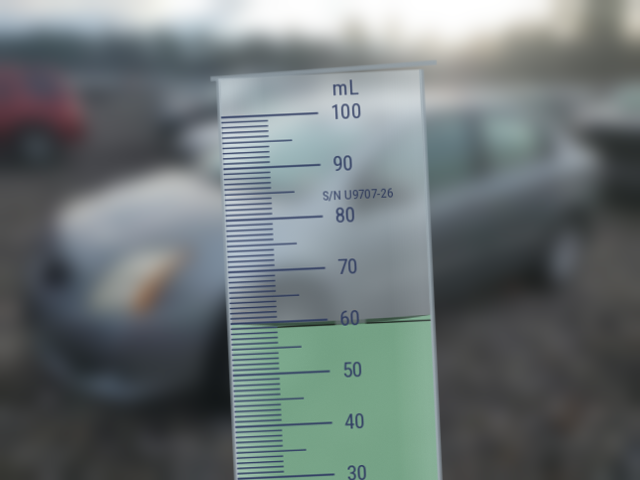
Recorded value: 59 mL
